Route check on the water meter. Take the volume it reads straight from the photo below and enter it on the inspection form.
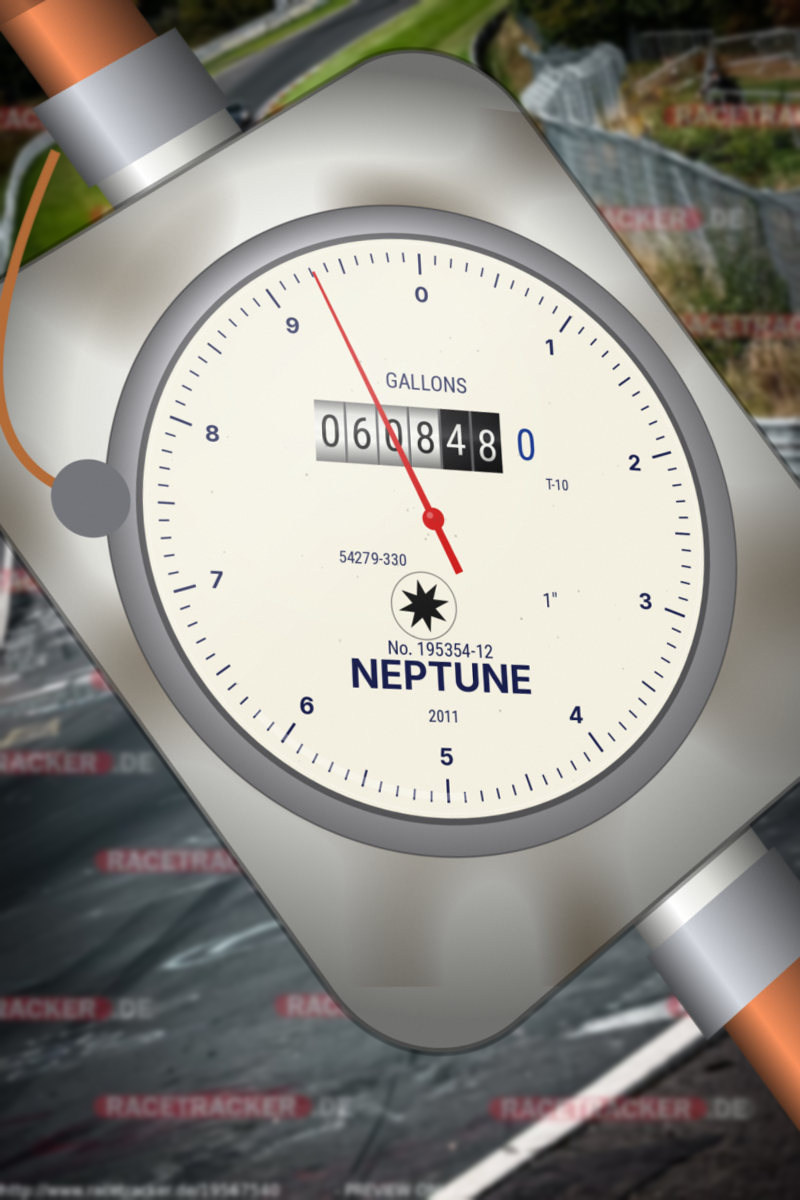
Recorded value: 608479.3 gal
